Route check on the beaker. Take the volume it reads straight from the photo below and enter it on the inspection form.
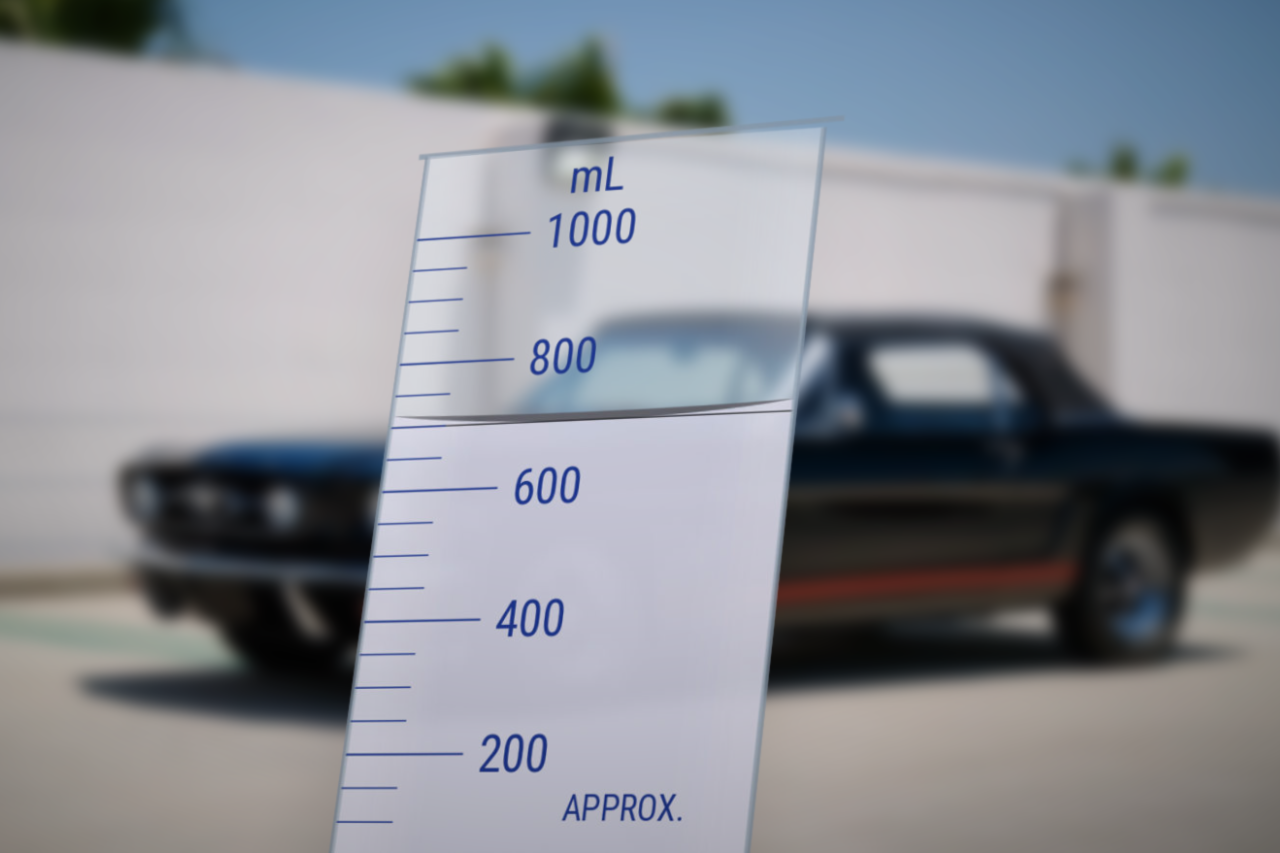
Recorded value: 700 mL
